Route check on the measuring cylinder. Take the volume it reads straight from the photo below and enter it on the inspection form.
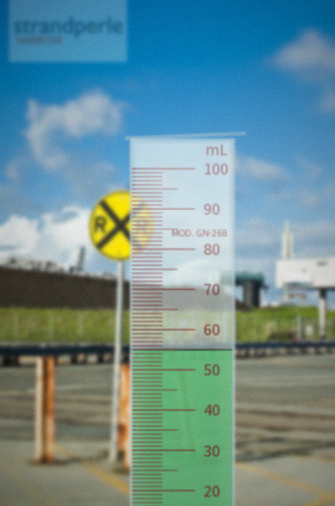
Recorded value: 55 mL
